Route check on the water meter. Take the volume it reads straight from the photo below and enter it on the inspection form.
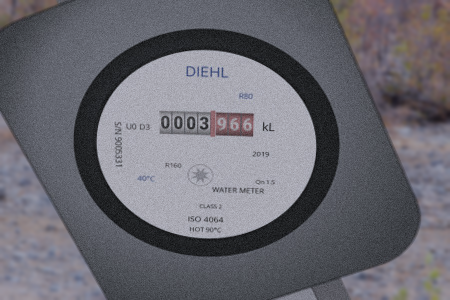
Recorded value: 3.966 kL
